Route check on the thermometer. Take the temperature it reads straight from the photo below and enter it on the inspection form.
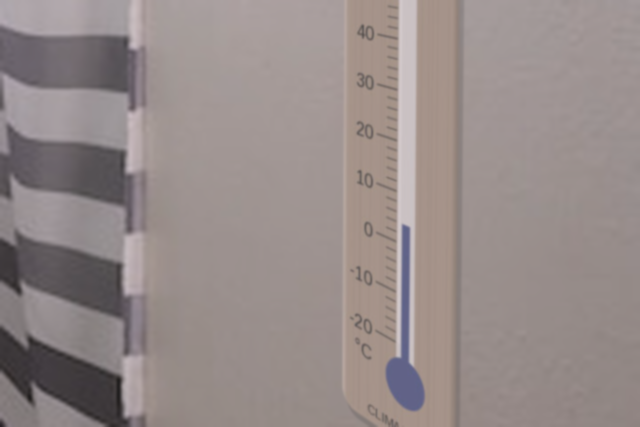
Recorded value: 4 °C
